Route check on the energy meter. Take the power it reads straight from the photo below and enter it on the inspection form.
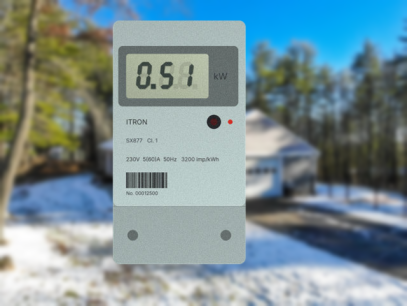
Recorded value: 0.51 kW
